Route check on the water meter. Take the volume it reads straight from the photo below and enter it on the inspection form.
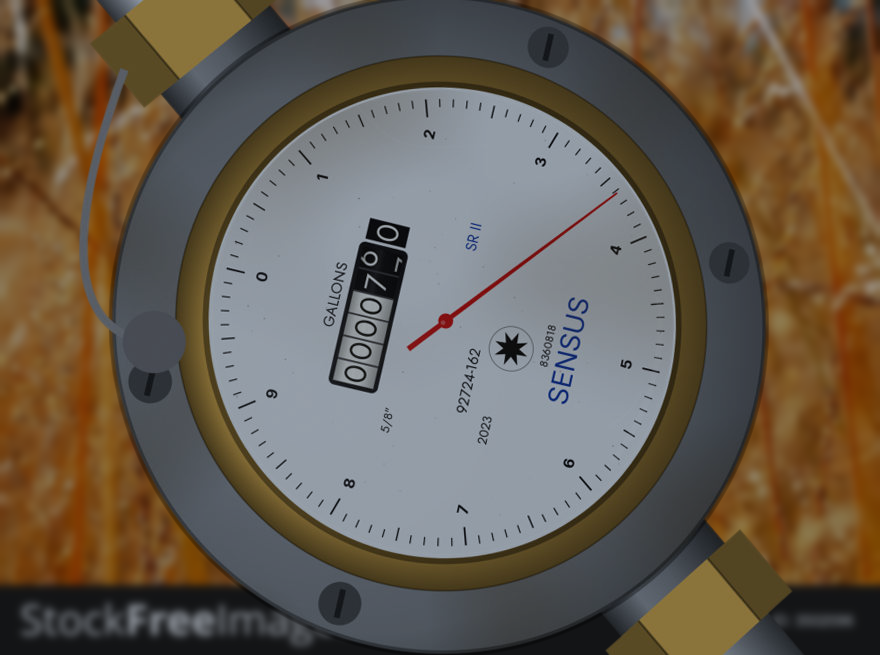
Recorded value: 763.6 gal
